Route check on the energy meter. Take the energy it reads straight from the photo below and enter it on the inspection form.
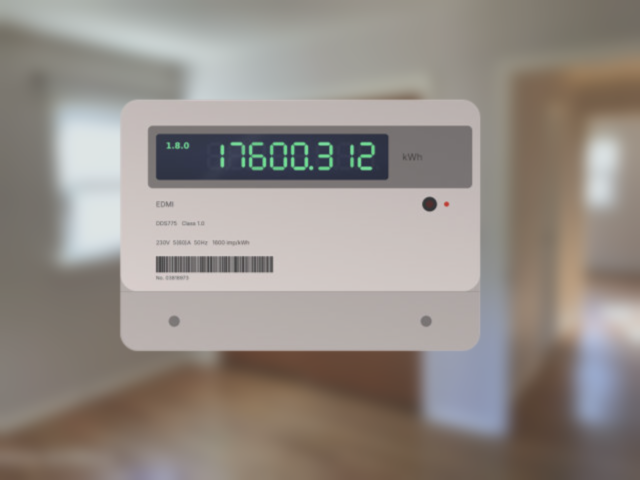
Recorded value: 17600.312 kWh
